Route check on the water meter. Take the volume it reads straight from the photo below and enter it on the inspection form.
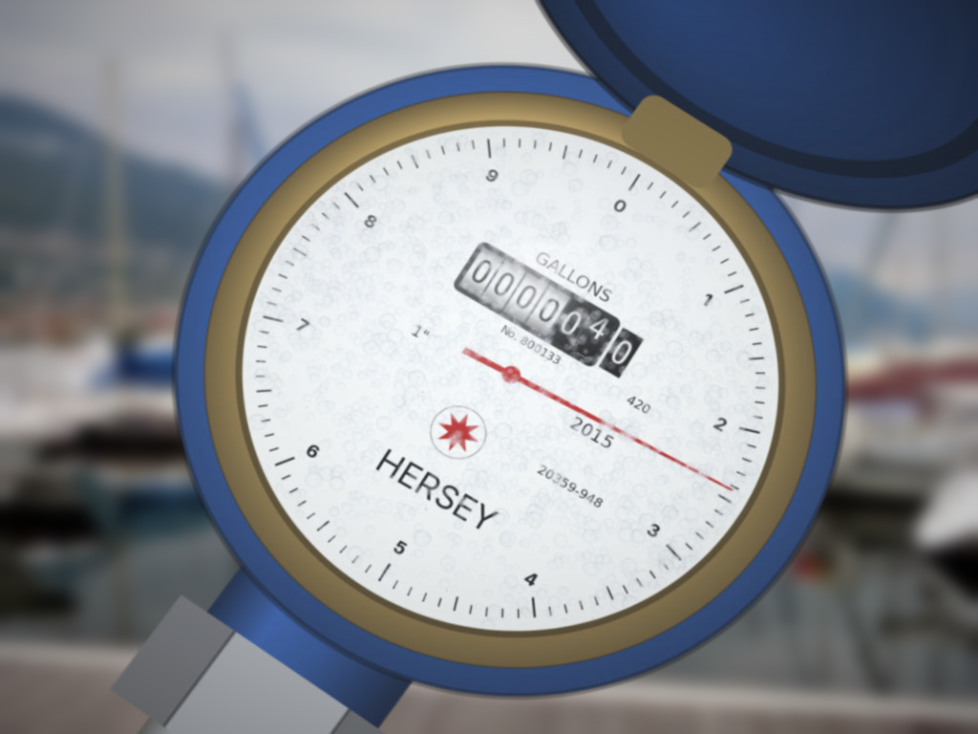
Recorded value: 42.4 gal
